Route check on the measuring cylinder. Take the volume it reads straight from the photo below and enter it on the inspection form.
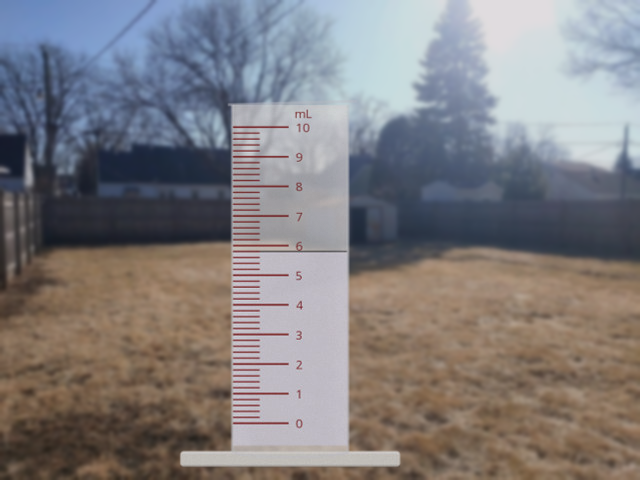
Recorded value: 5.8 mL
